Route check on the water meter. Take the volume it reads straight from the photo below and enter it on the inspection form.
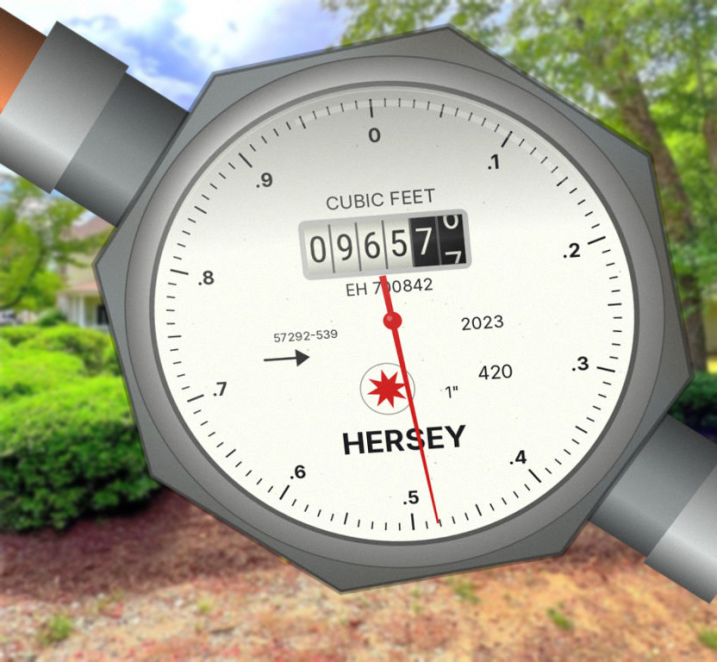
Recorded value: 96576.48 ft³
